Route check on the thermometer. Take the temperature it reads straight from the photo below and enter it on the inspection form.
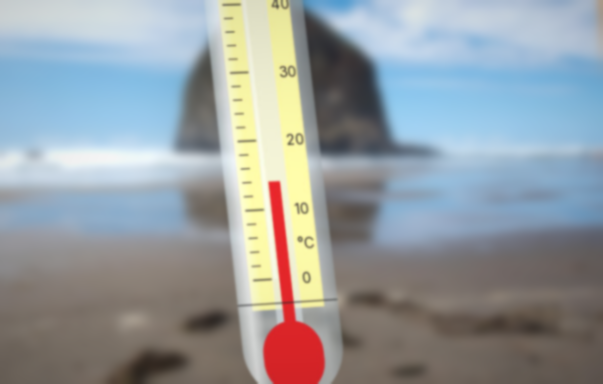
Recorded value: 14 °C
